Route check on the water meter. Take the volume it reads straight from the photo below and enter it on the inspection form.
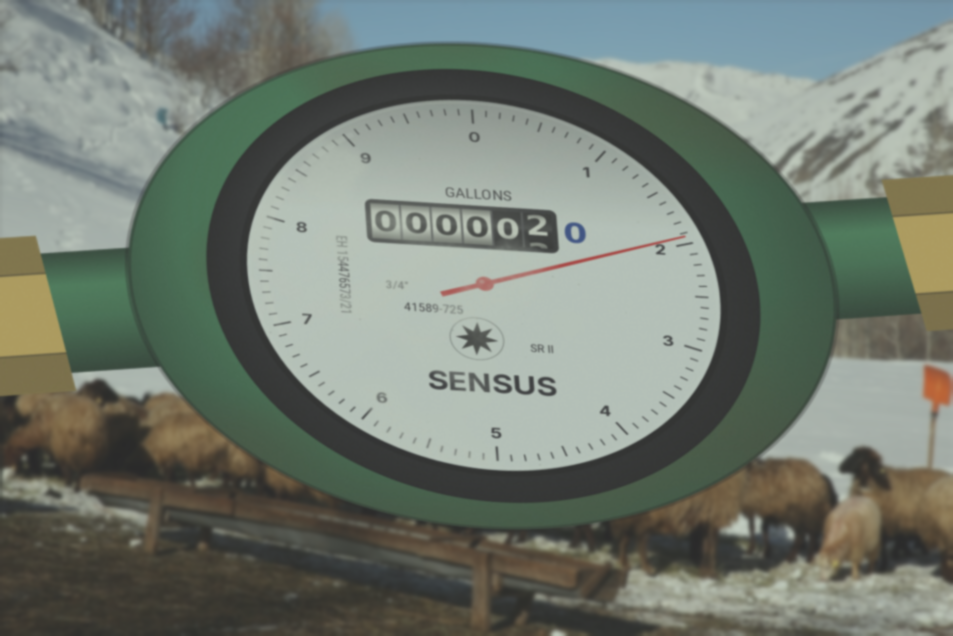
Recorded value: 21.9 gal
